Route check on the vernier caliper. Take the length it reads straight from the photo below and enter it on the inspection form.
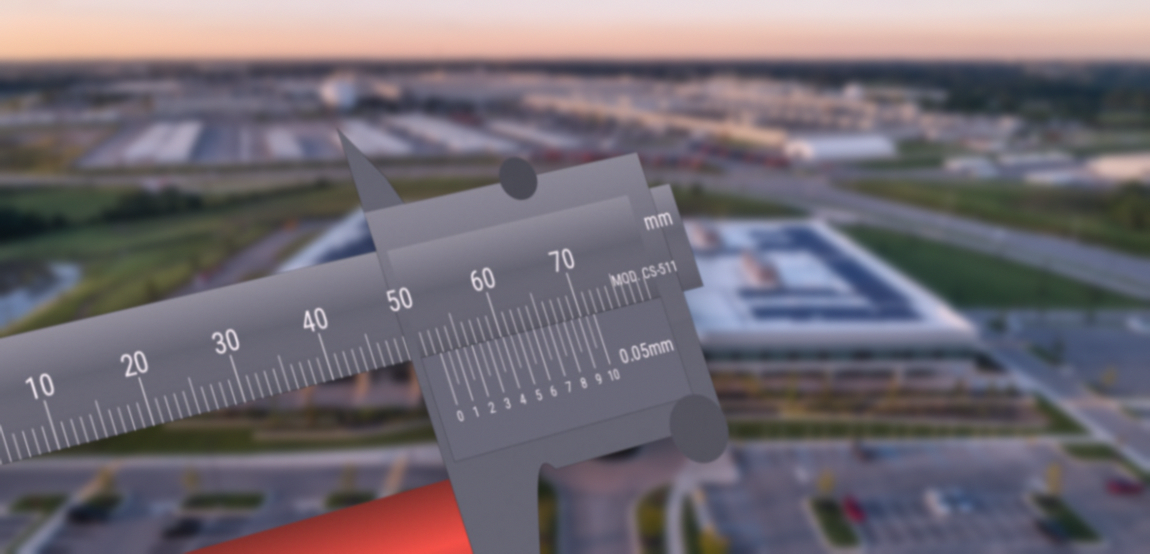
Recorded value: 52.6 mm
